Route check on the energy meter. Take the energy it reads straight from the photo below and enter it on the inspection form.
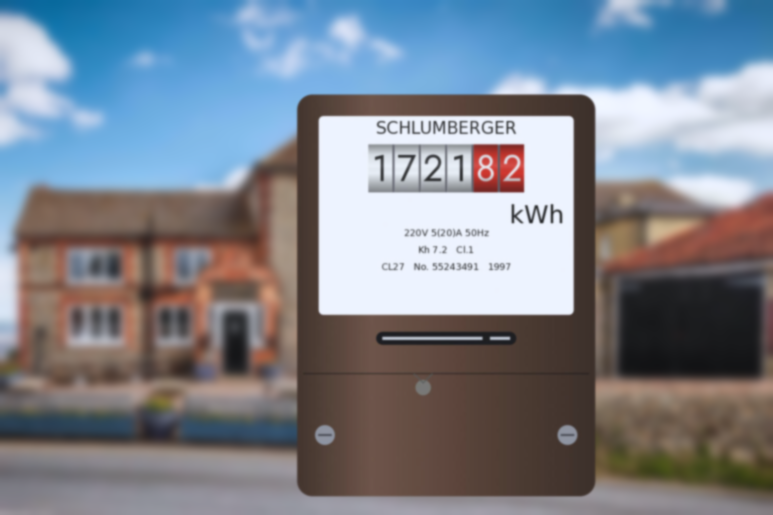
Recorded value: 1721.82 kWh
